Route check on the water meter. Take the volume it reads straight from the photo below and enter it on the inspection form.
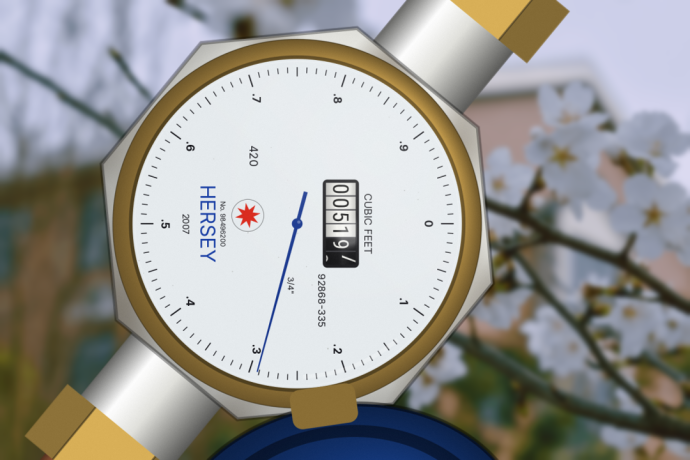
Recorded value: 5197.29 ft³
